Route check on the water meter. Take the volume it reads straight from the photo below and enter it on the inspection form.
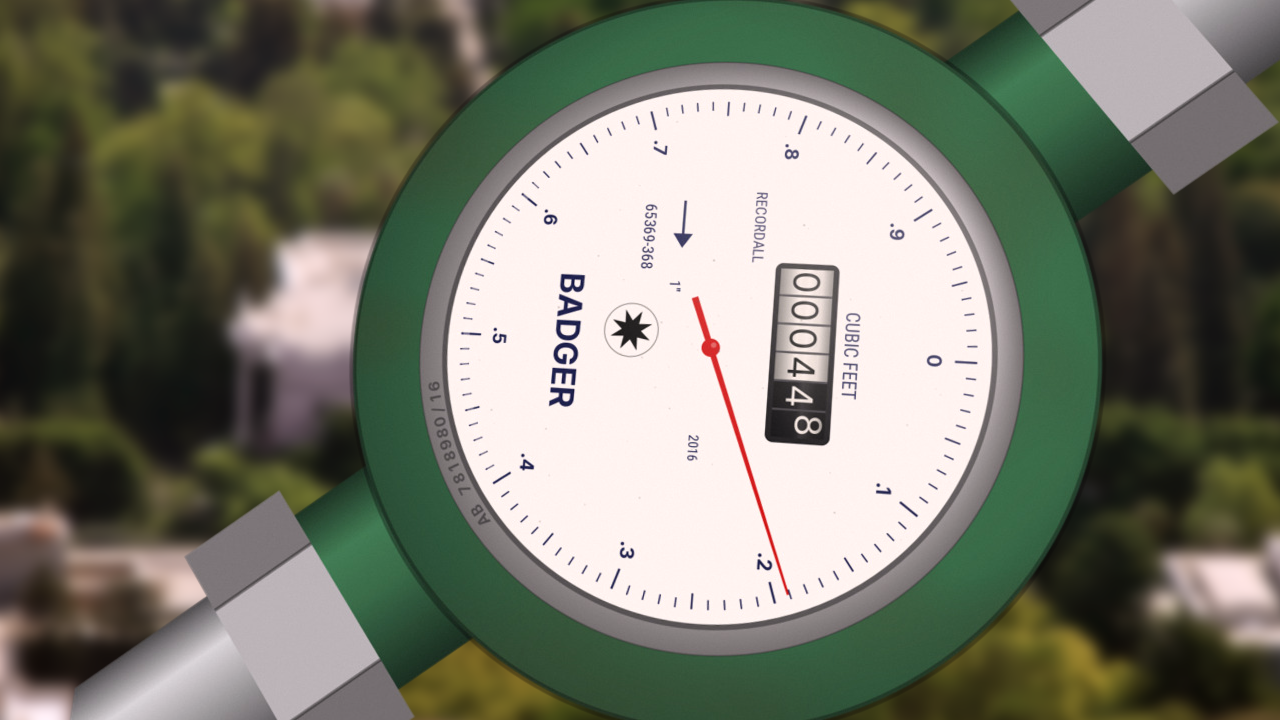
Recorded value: 448.19 ft³
